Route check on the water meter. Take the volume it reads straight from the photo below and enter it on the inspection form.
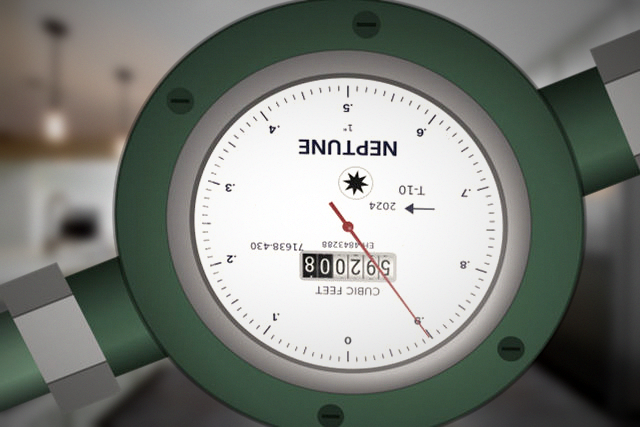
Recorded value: 592007.90 ft³
